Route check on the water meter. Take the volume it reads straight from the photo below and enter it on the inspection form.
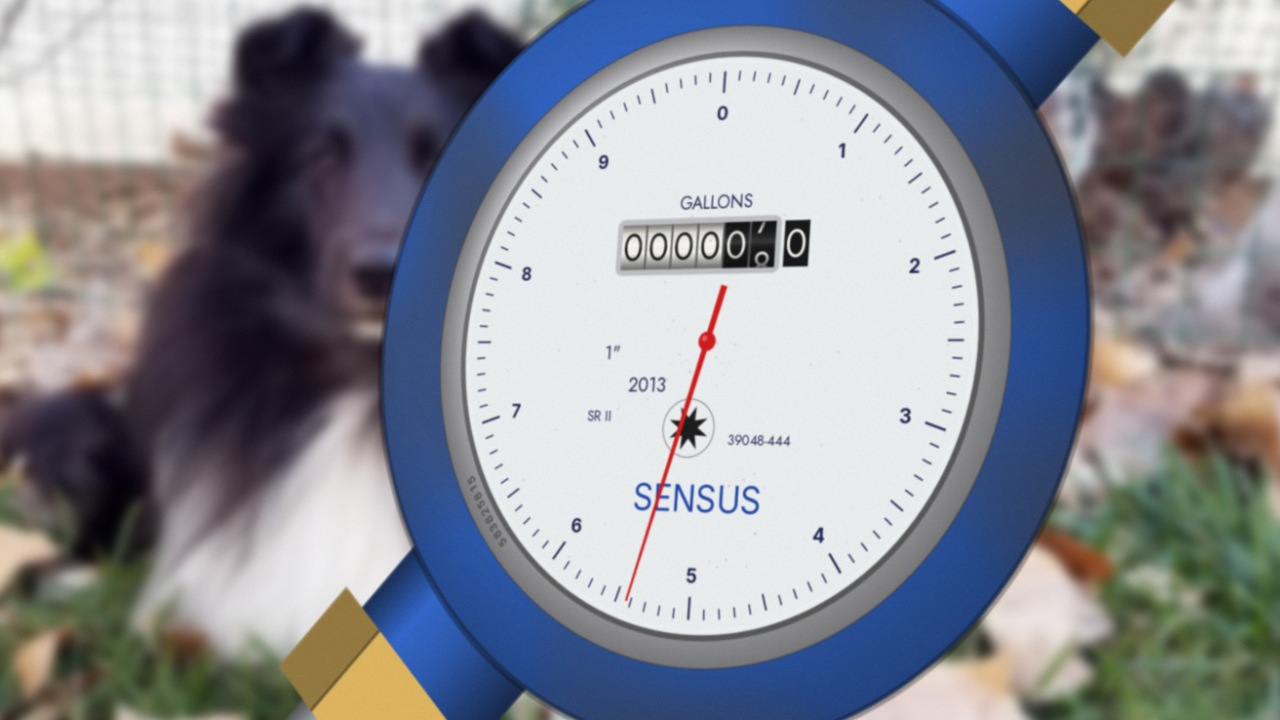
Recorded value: 75.4 gal
